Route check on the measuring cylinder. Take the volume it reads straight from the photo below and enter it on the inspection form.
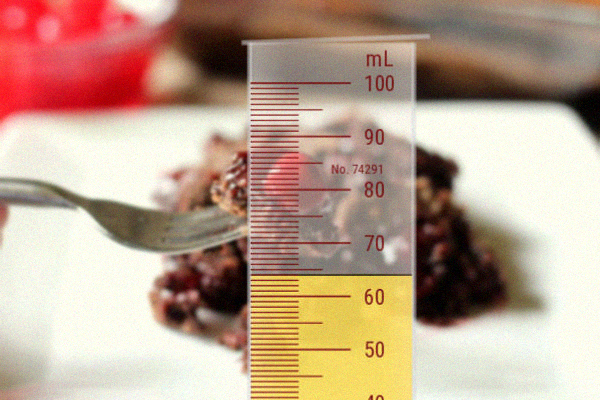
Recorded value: 64 mL
